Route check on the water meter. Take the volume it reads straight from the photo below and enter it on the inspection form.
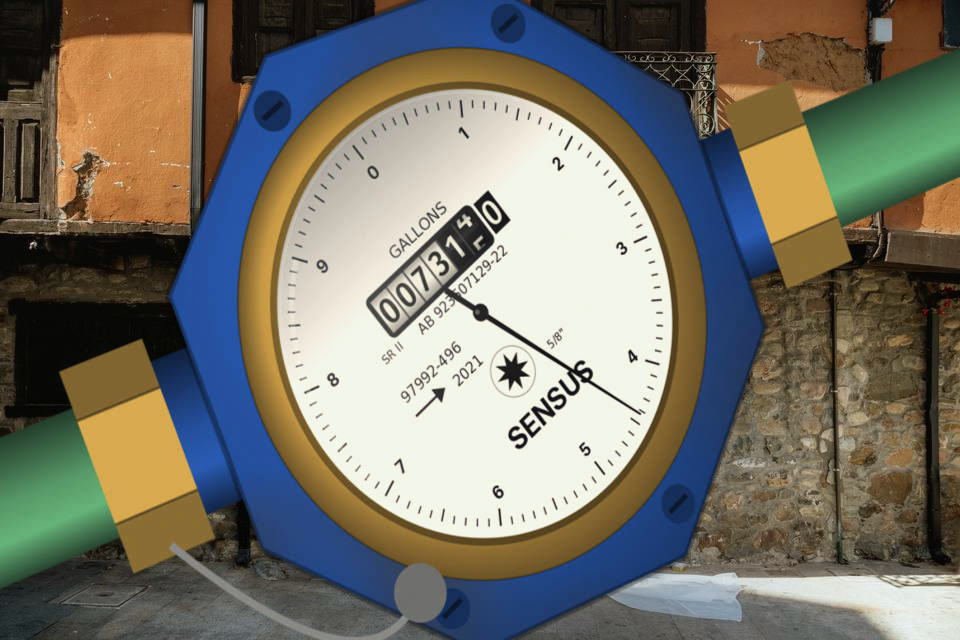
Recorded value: 73144.4 gal
